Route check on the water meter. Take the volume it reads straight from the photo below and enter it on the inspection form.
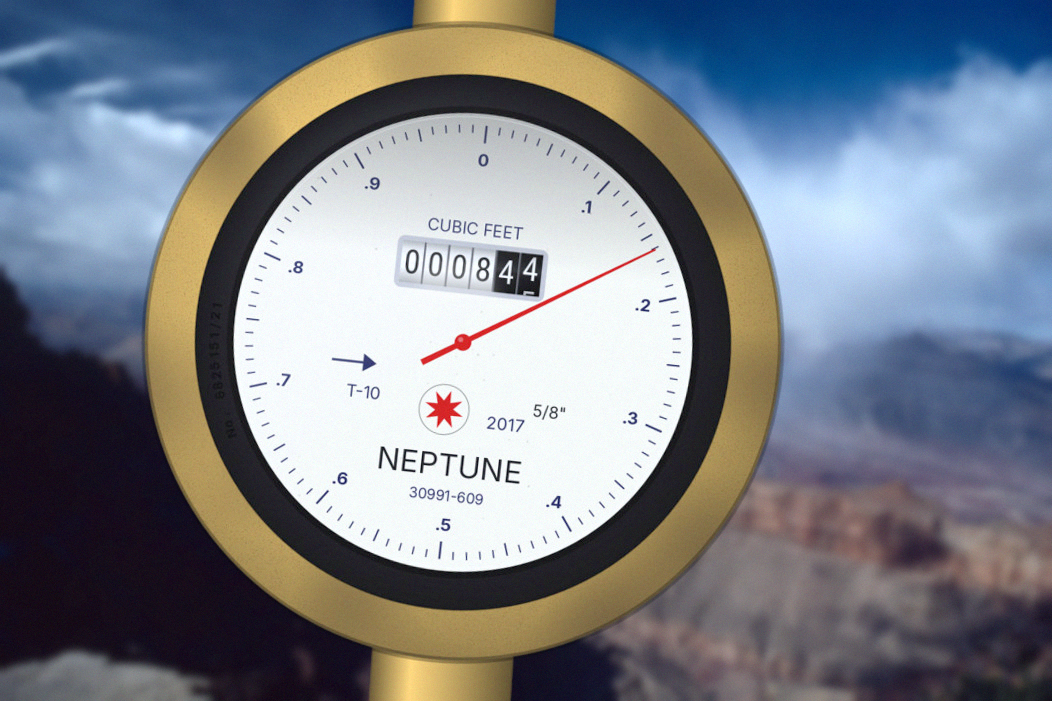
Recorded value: 844.16 ft³
